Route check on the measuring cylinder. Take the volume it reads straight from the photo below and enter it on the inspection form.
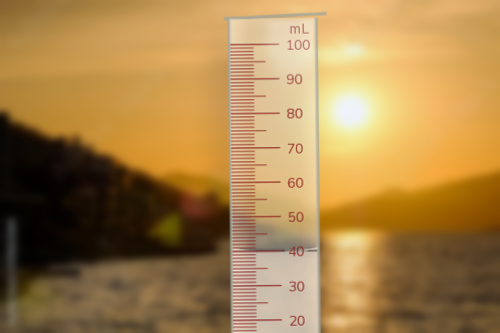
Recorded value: 40 mL
